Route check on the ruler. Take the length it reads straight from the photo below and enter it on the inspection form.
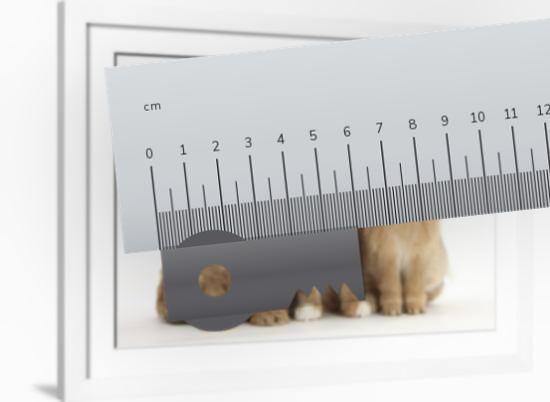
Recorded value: 6 cm
